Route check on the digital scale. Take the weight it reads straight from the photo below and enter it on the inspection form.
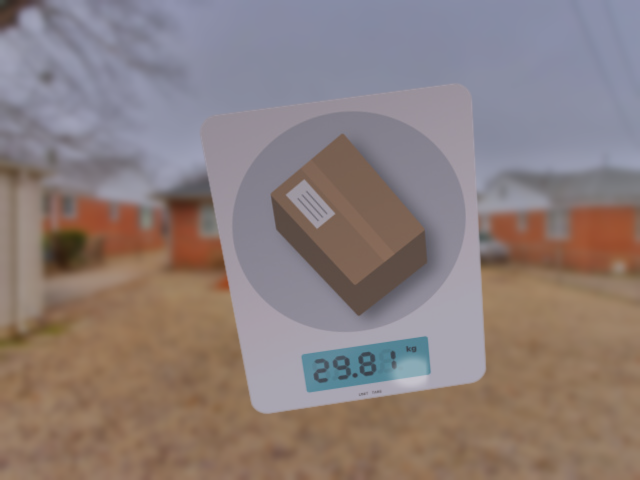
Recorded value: 29.81 kg
